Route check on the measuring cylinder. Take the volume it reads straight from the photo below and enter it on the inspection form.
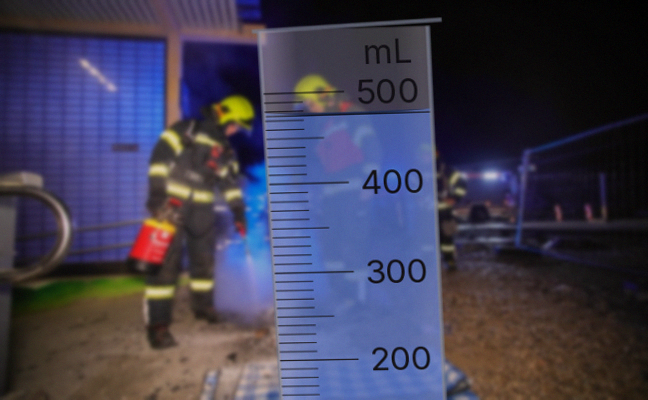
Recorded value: 475 mL
